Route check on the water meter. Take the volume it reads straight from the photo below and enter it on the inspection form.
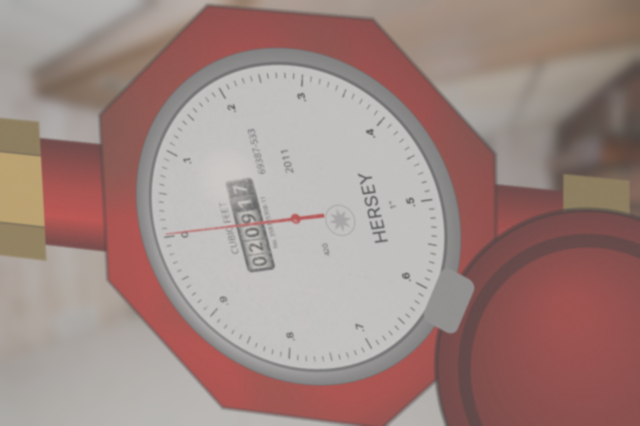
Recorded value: 20917.00 ft³
